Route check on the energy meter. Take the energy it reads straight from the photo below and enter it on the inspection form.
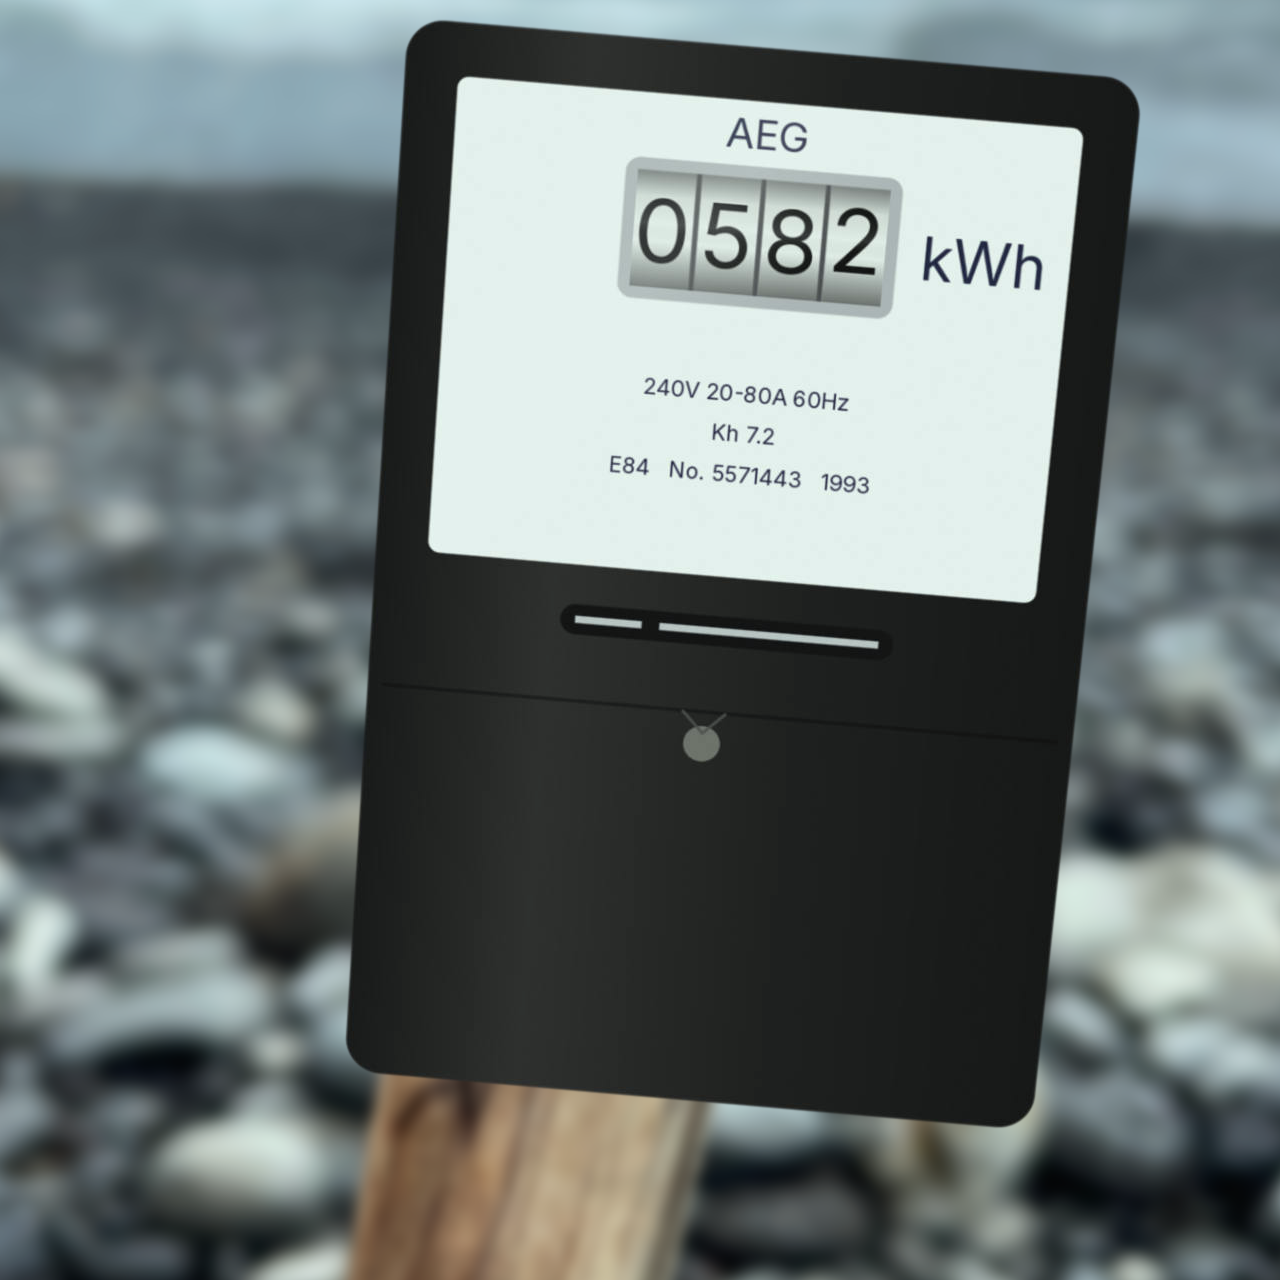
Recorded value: 582 kWh
